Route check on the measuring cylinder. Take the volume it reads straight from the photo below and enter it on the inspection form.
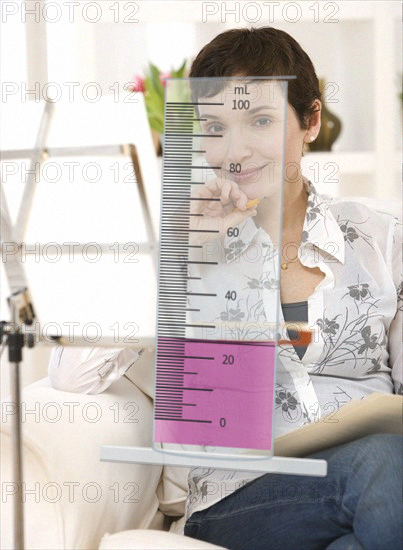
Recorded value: 25 mL
